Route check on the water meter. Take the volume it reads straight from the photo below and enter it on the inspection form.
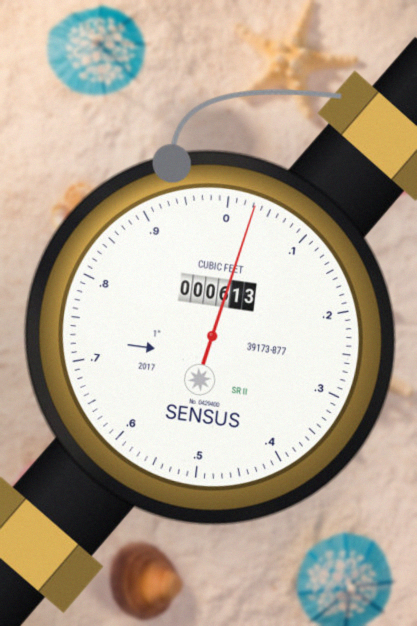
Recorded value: 613.03 ft³
